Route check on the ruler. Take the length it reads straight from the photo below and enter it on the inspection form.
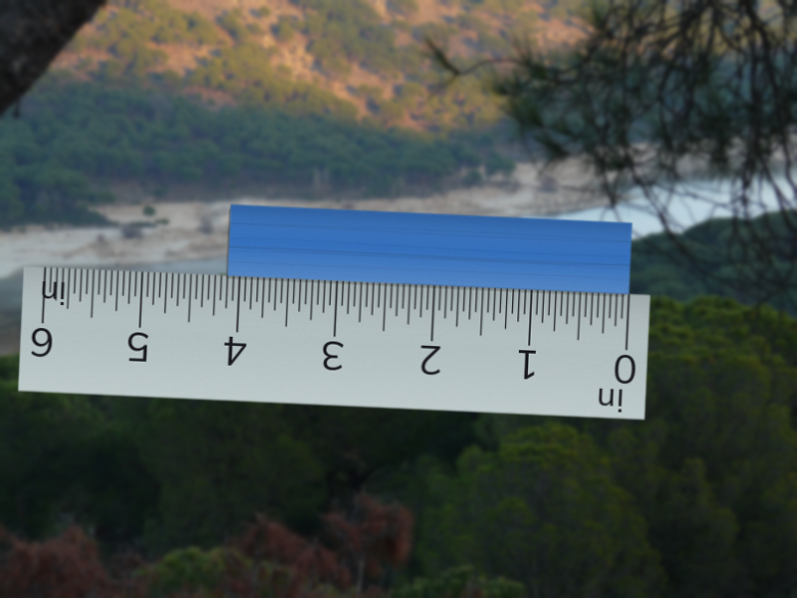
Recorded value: 4.125 in
